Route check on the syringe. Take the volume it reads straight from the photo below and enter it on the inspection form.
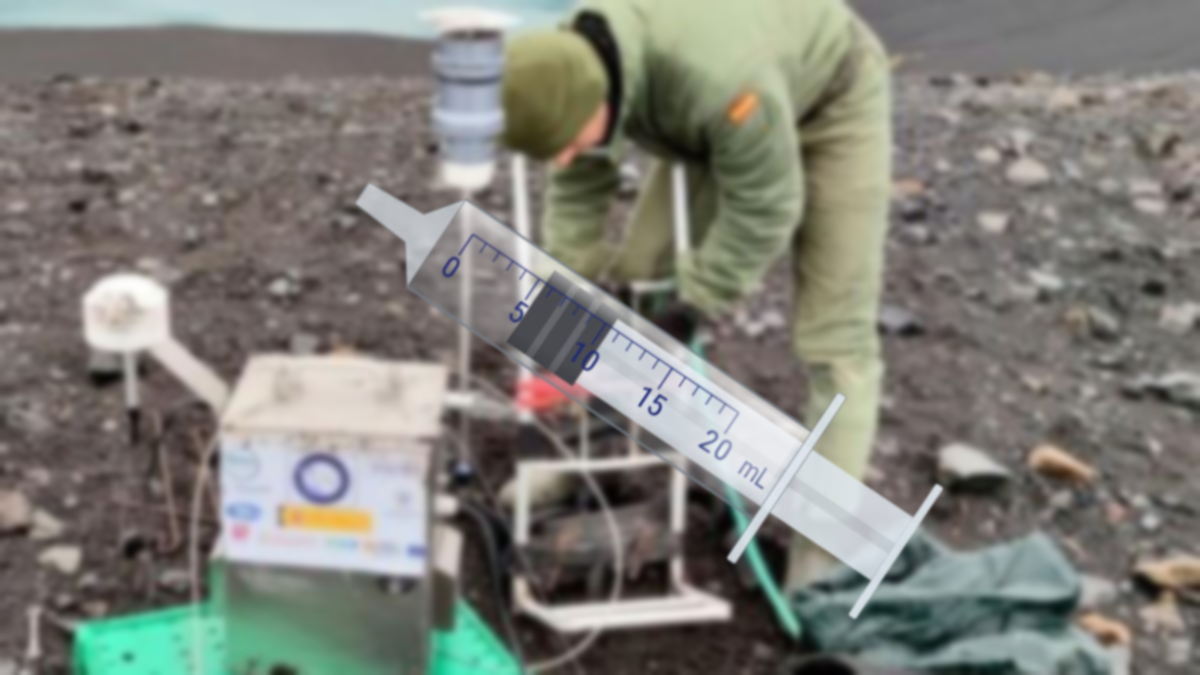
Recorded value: 5.5 mL
